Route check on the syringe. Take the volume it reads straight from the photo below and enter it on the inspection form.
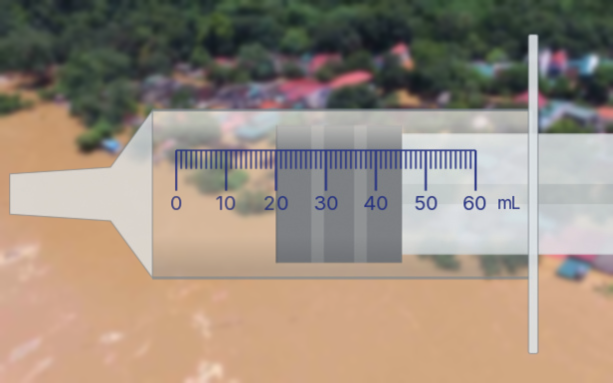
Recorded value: 20 mL
